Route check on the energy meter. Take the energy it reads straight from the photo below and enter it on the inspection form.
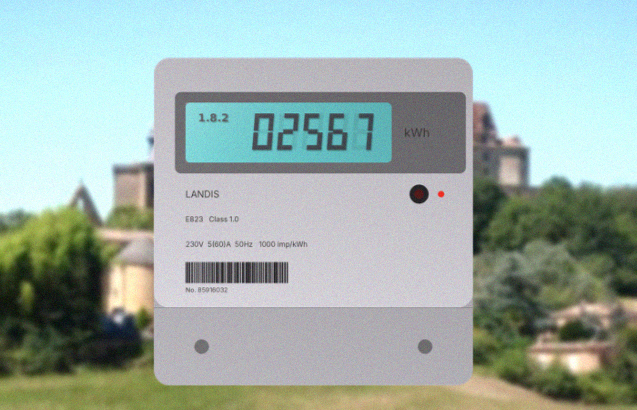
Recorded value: 2567 kWh
